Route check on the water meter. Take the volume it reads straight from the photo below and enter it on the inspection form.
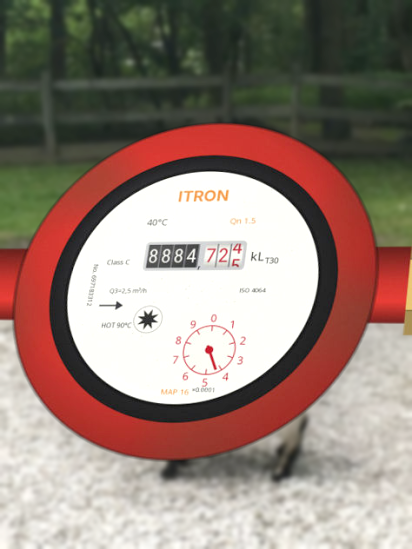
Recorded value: 8884.7244 kL
